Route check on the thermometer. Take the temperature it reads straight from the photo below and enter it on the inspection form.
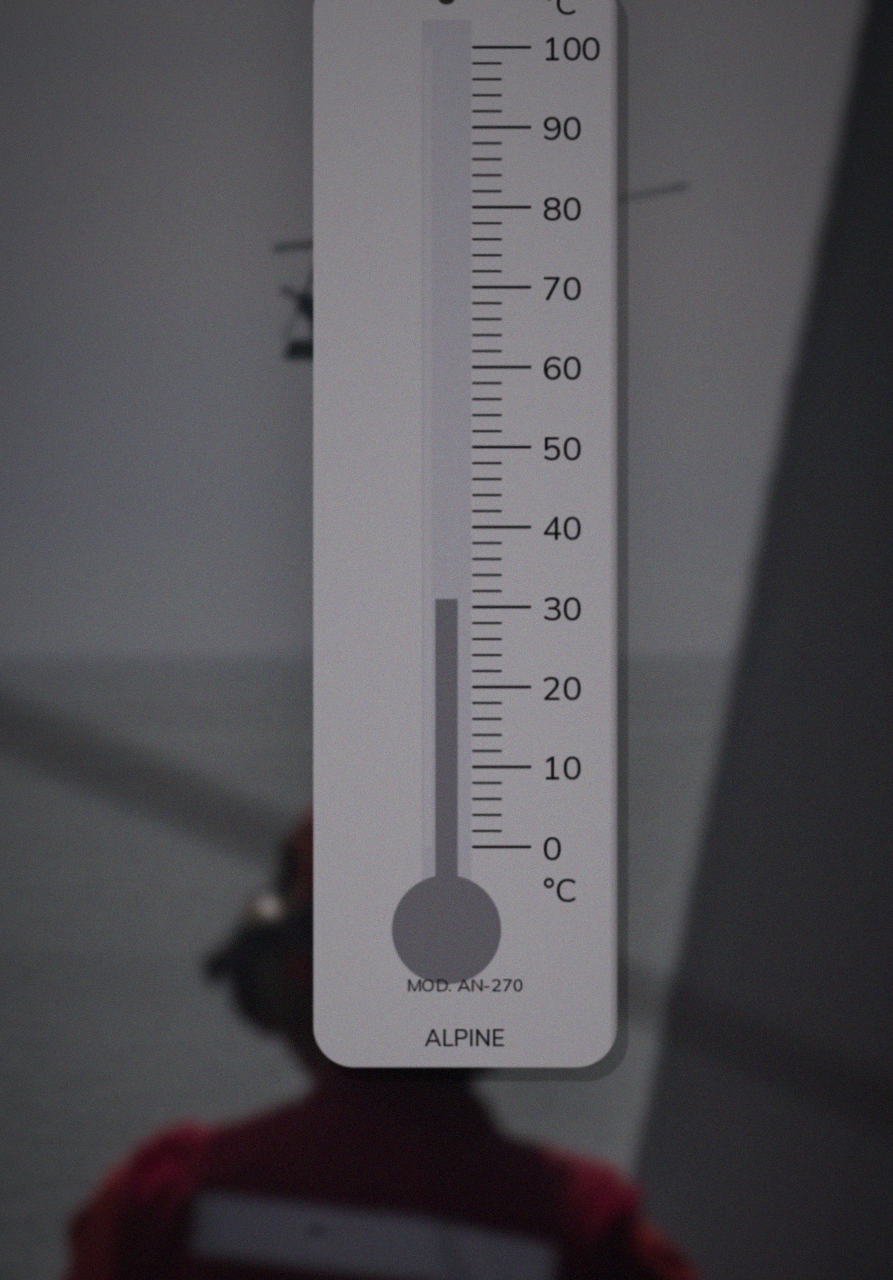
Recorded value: 31 °C
